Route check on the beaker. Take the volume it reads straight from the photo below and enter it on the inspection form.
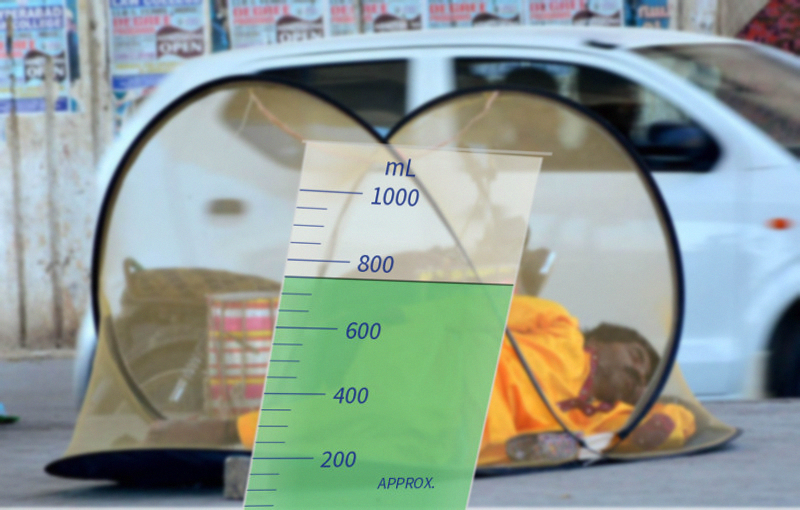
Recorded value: 750 mL
